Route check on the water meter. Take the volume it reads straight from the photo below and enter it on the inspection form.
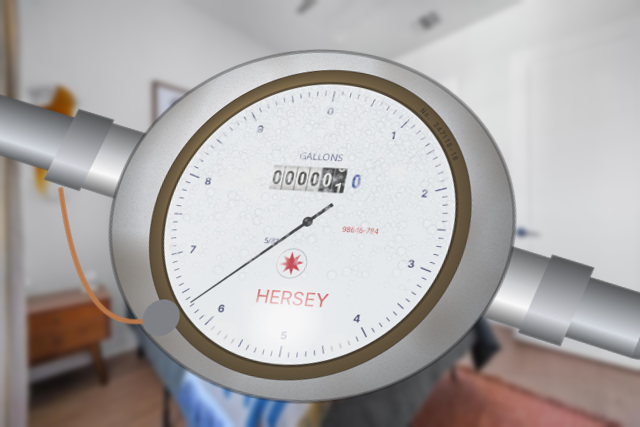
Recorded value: 6.3 gal
